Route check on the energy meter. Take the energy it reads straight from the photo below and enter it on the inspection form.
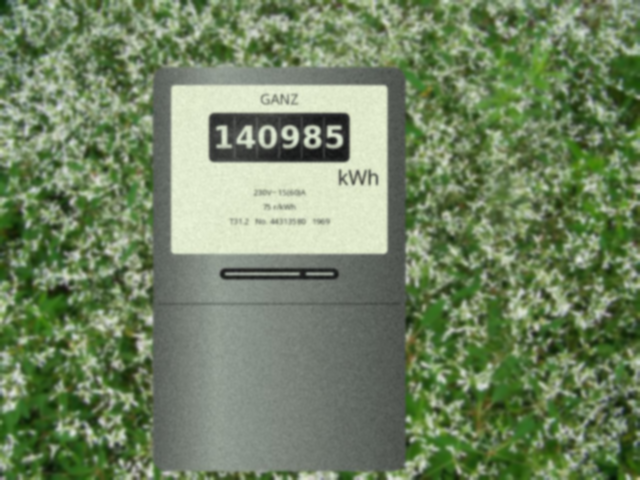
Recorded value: 140985 kWh
